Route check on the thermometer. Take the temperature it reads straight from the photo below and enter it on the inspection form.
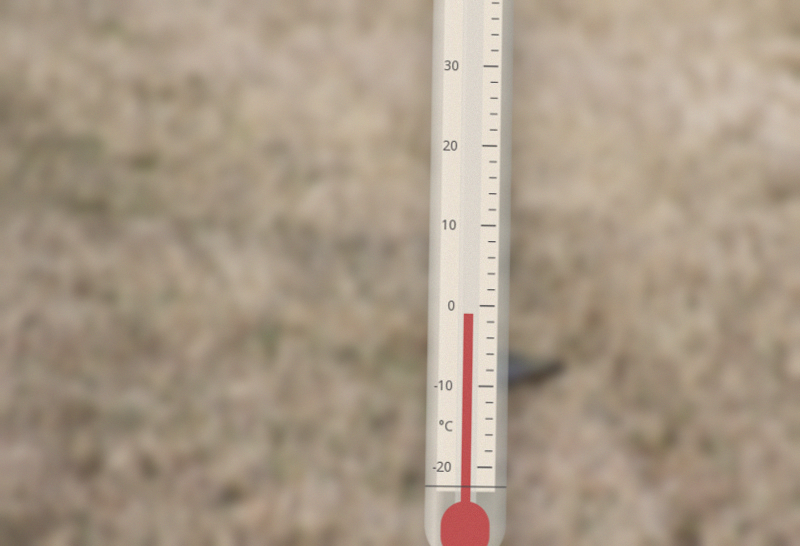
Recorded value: -1 °C
